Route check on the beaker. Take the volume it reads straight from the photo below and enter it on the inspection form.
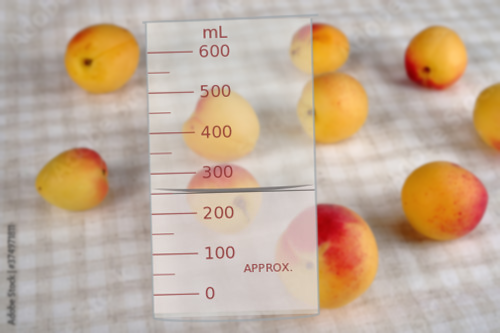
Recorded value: 250 mL
